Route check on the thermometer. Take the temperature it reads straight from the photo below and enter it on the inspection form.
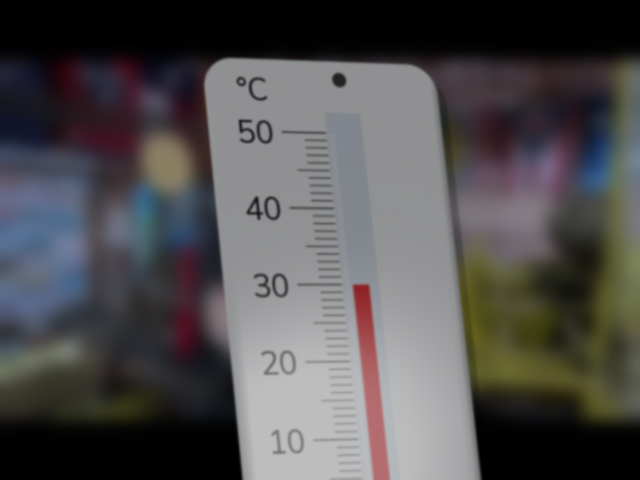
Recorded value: 30 °C
